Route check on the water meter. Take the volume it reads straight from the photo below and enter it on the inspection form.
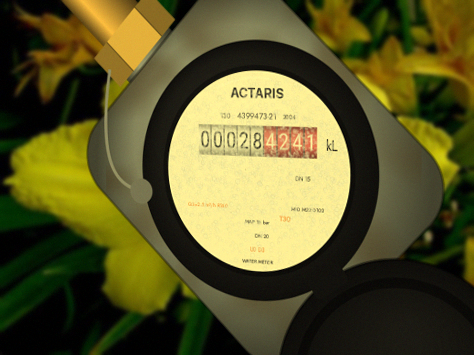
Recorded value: 28.4241 kL
